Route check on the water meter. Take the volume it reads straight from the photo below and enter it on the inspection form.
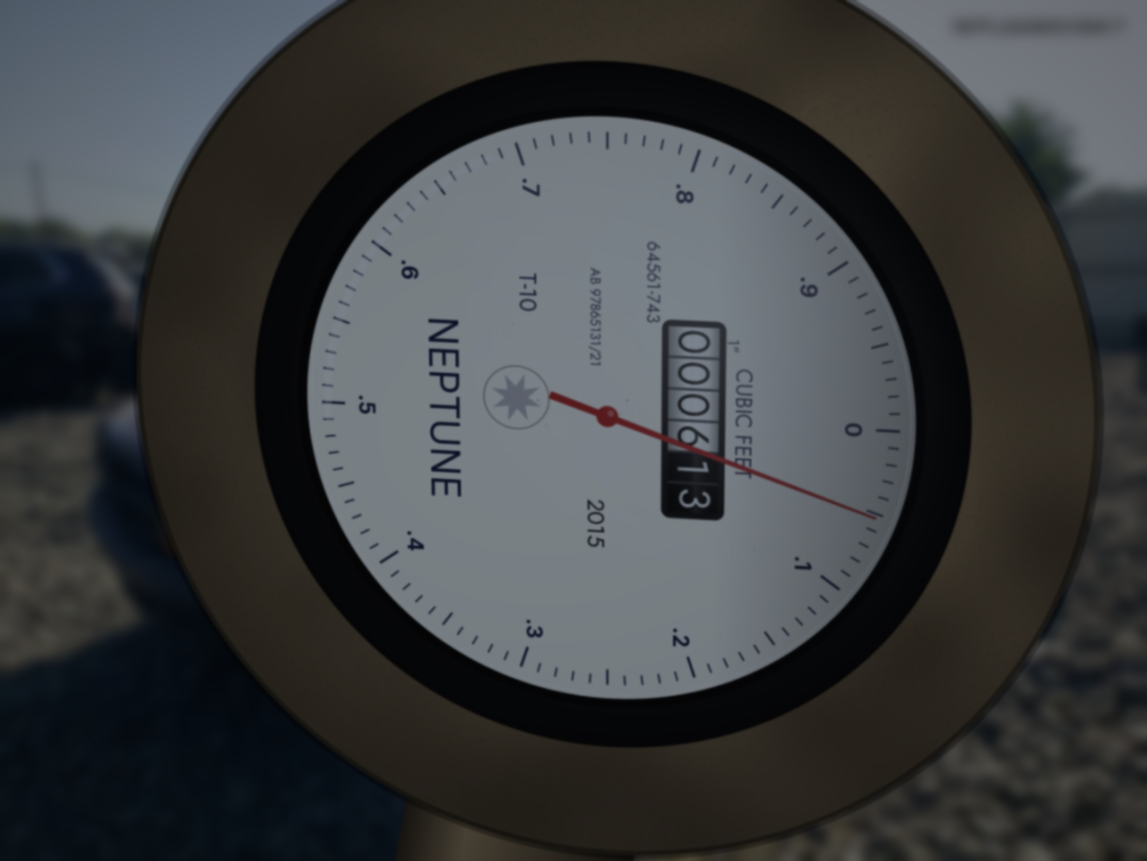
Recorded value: 613.05 ft³
